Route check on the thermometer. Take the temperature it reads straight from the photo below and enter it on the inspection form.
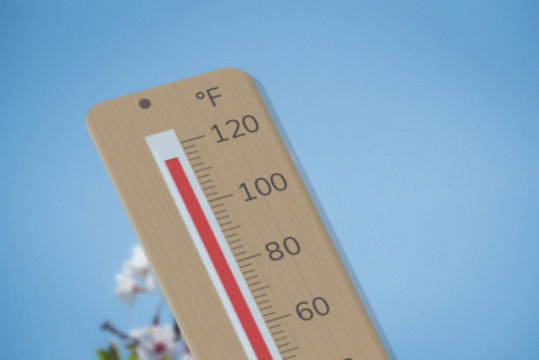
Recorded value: 116 °F
